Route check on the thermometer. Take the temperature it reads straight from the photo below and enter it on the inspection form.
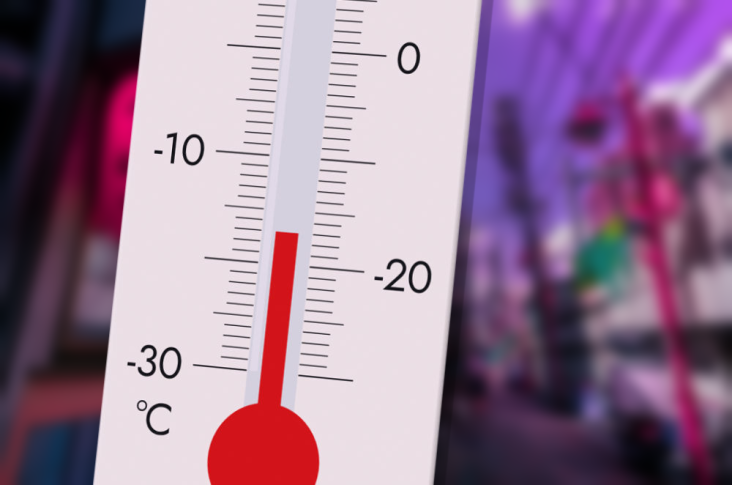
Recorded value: -17 °C
